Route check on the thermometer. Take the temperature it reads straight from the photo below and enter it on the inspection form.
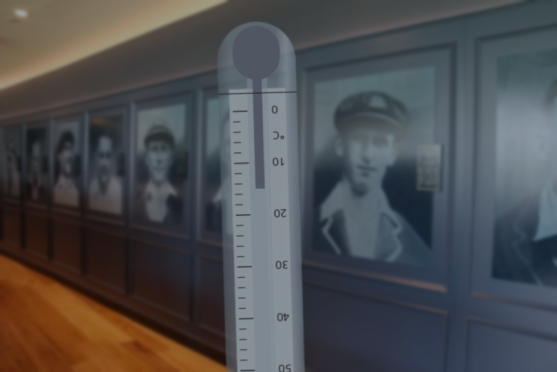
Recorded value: 15 °C
